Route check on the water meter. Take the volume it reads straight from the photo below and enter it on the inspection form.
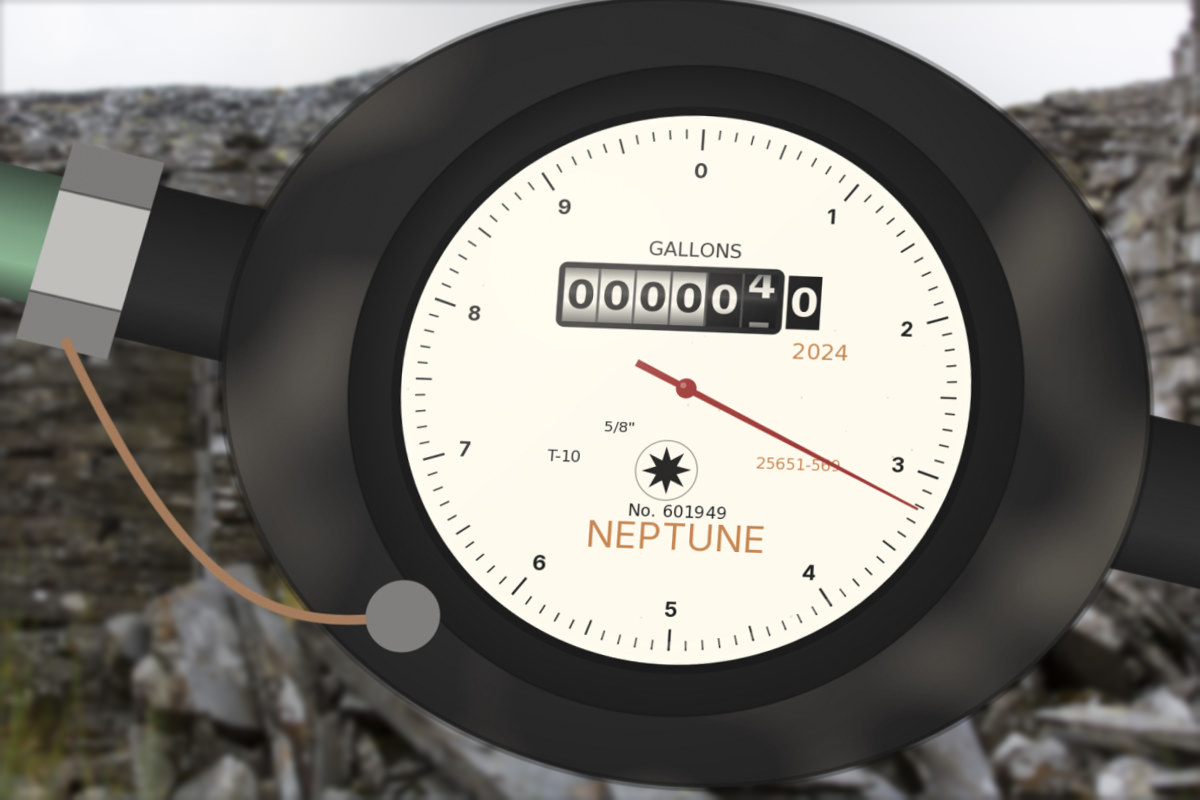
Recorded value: 43.2 gal
